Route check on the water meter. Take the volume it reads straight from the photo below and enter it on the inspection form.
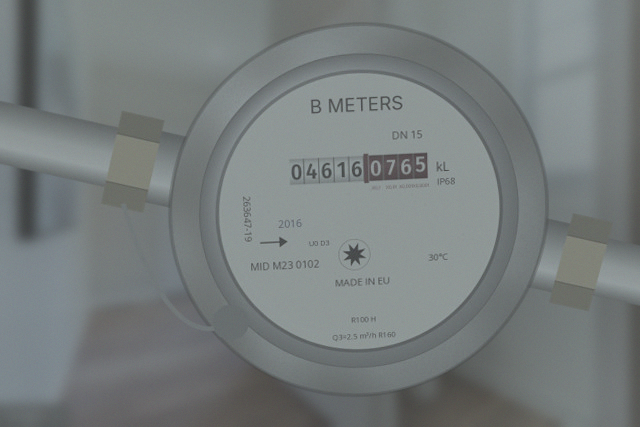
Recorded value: 4616.0765 kL
